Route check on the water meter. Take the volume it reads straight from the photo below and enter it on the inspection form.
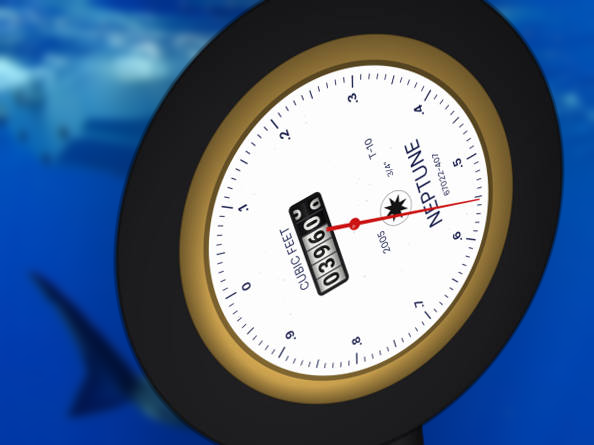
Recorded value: 39608.55 ft³
